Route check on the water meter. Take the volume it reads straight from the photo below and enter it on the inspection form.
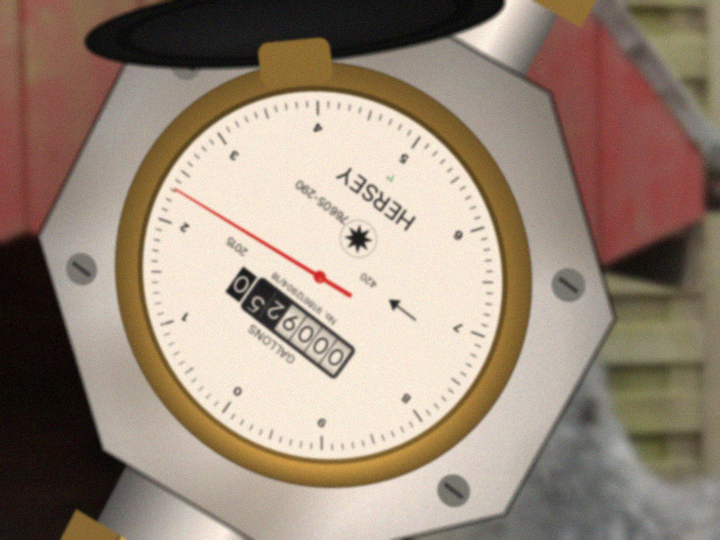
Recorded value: 9252.3 gal
